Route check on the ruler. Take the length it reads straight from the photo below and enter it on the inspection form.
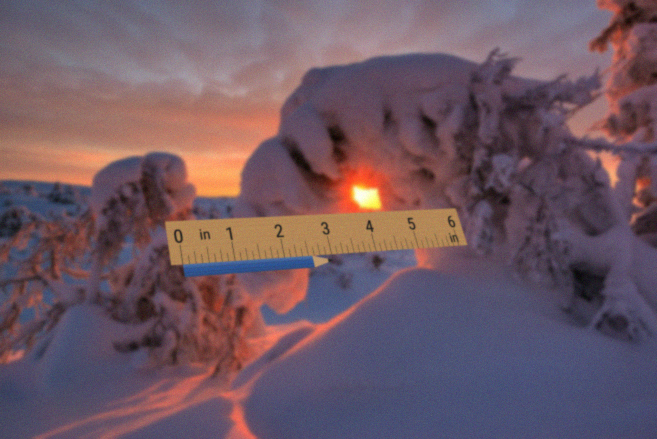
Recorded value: 3 in
